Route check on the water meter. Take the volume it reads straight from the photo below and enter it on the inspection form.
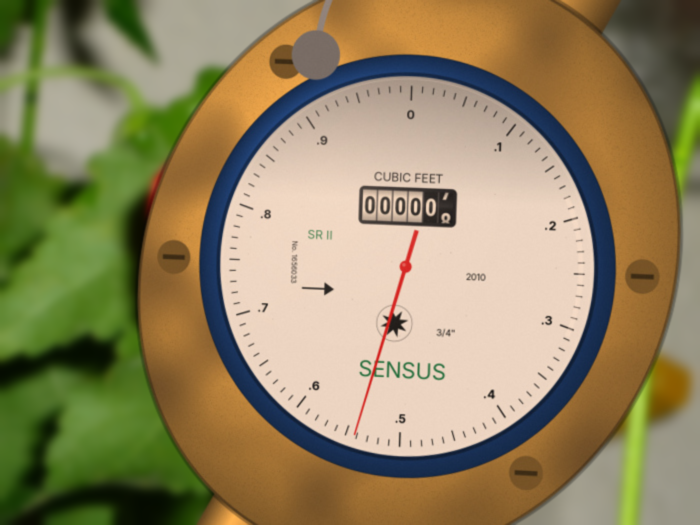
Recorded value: 7.54 ft³
